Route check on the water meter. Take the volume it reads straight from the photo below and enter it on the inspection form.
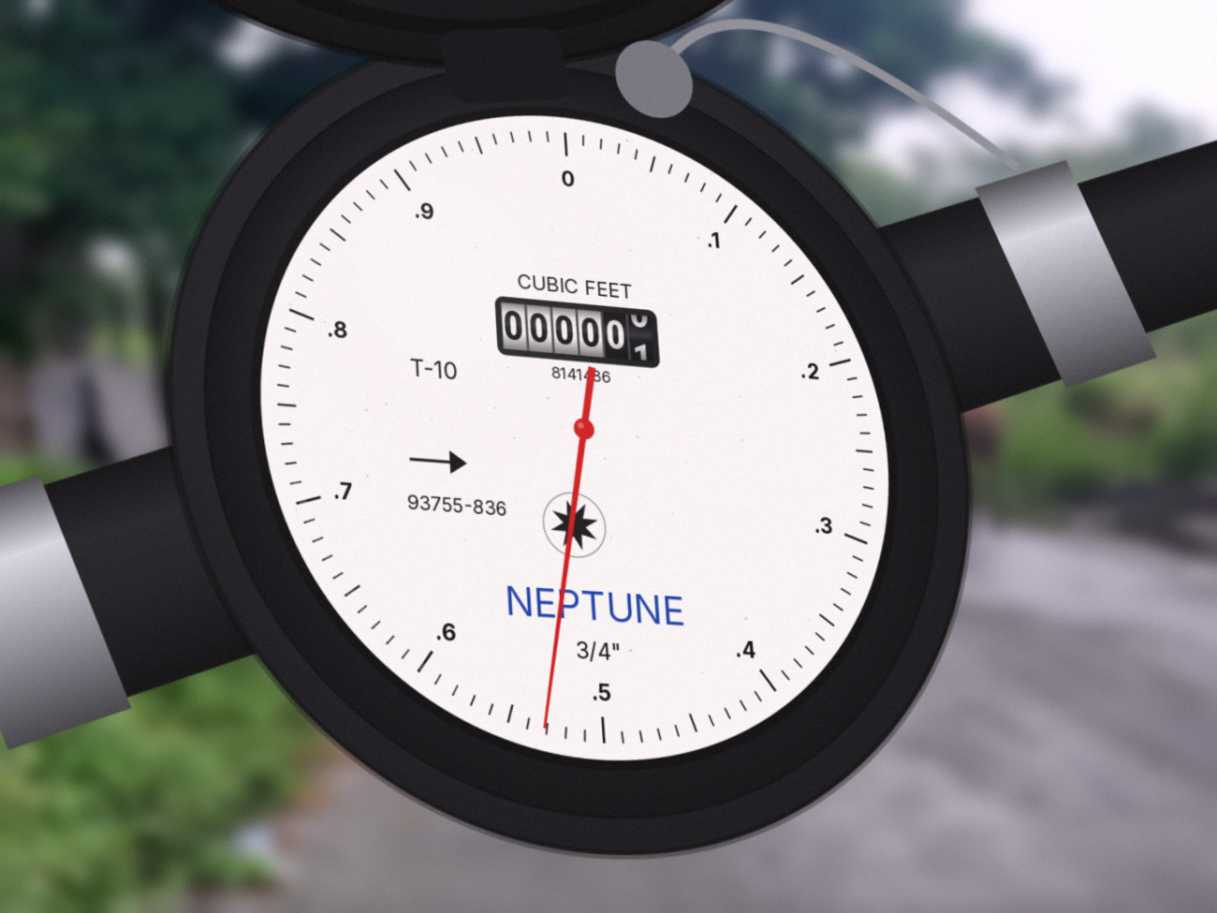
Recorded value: 0.53 ft³
